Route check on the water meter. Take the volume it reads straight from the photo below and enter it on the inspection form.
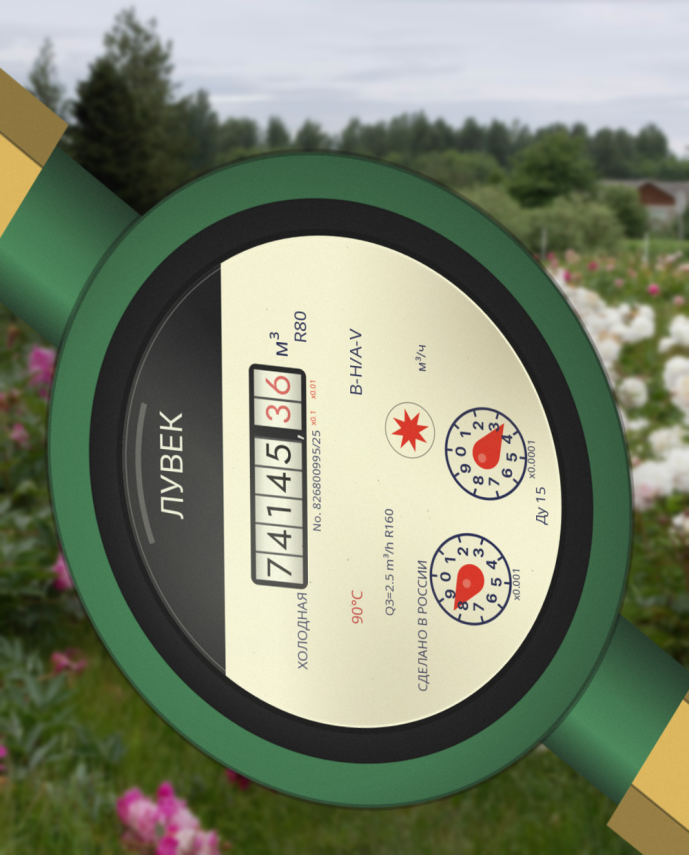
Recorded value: 74145.3683 m³
